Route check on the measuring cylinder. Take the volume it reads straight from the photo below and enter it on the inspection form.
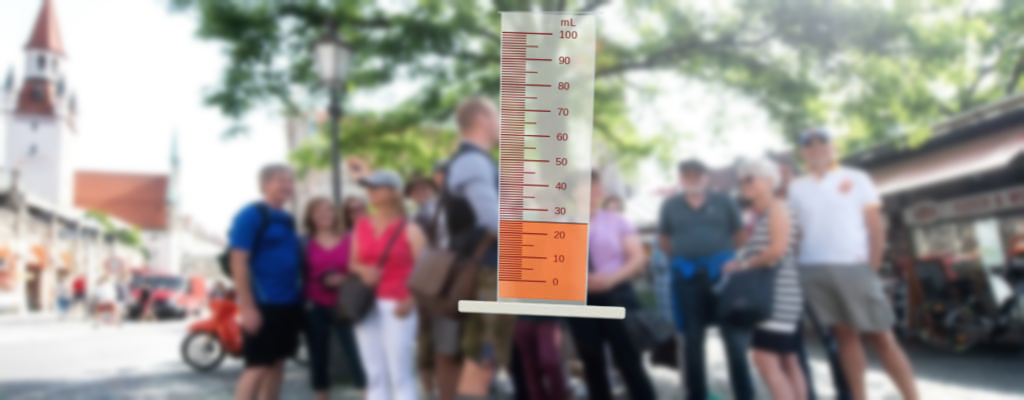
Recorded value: 25 mL
